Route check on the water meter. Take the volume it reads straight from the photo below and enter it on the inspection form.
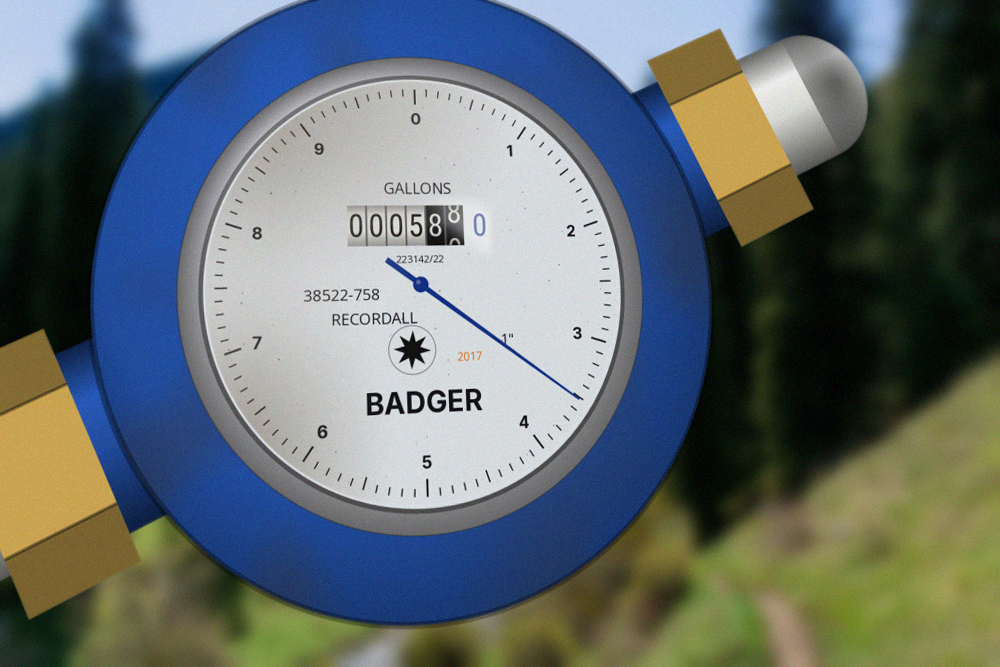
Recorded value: 5883.5 gal
